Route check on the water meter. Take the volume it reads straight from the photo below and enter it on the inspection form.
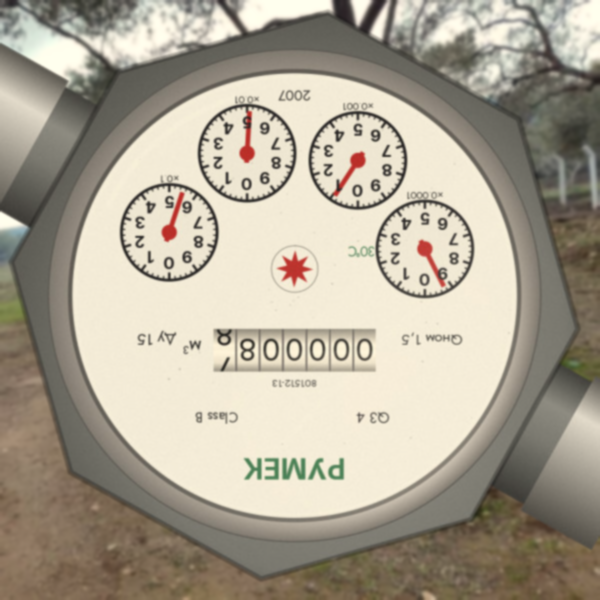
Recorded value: 87.5509 m³
